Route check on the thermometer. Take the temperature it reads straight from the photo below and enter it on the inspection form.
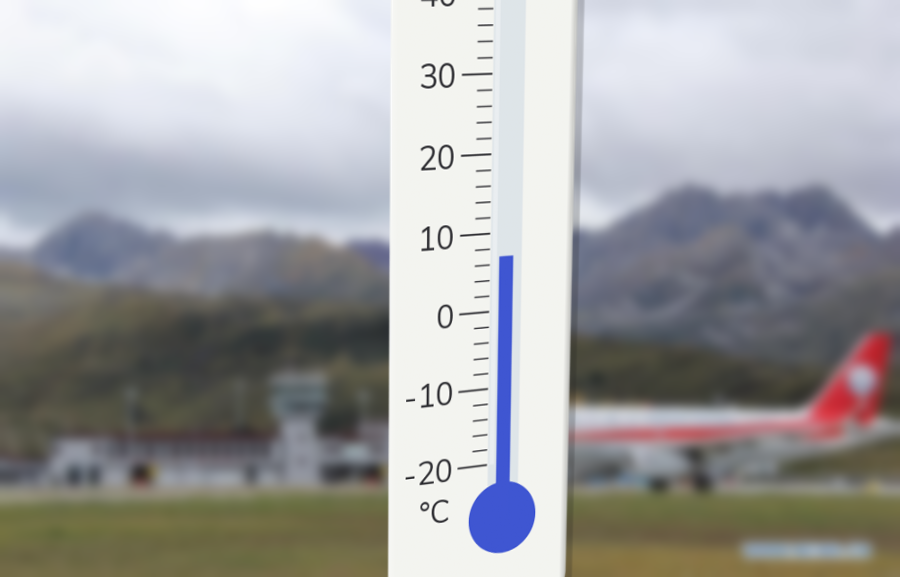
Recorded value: 7 °C
